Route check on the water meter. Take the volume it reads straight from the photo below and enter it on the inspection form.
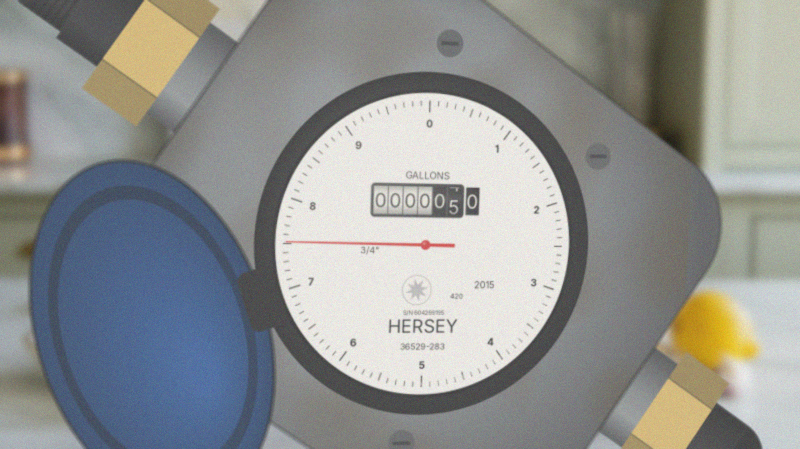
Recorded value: 47.5 gal
